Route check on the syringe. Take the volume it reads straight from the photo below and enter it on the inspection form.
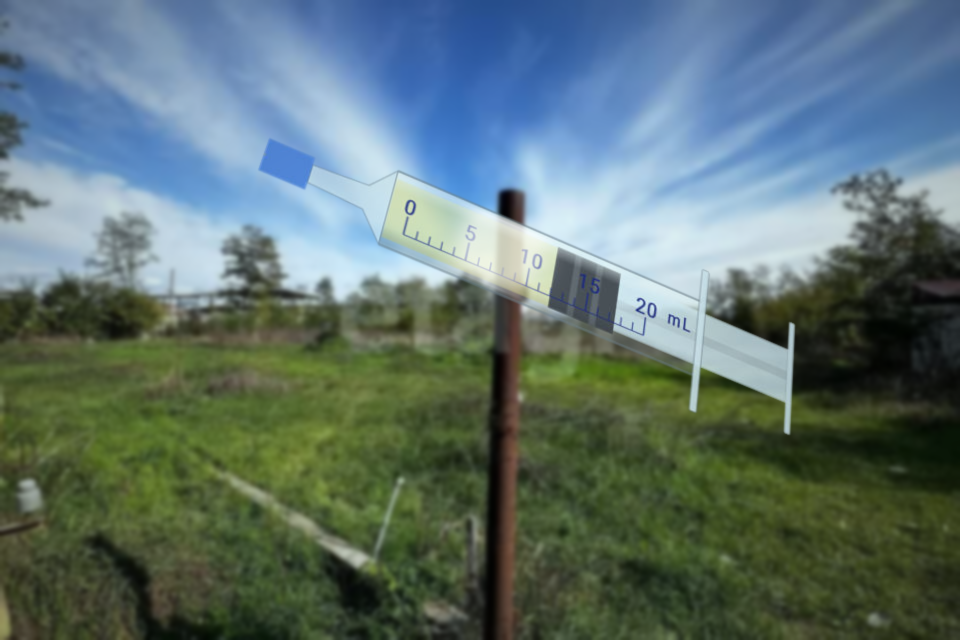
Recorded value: 12 mL
